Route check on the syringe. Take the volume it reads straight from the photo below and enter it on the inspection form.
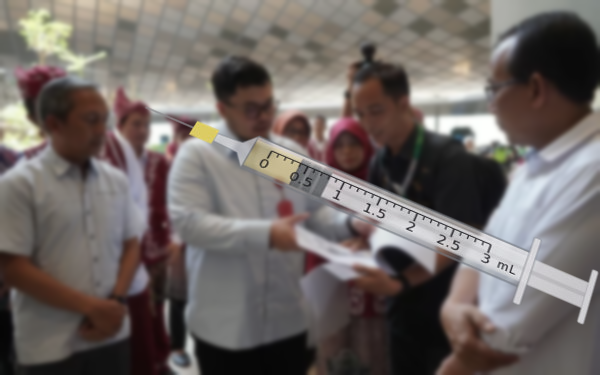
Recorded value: 0.4 mL
